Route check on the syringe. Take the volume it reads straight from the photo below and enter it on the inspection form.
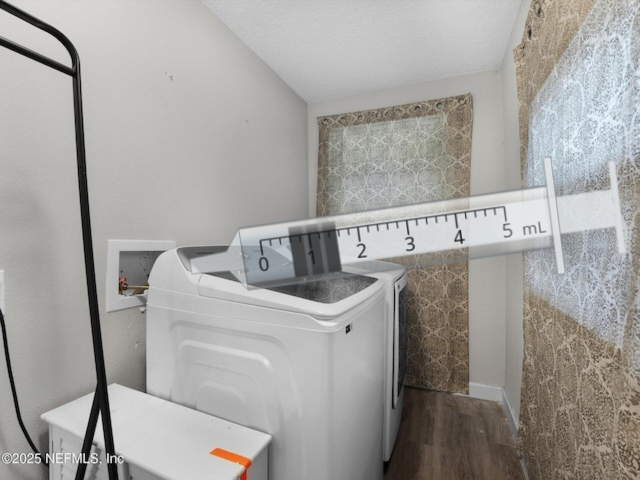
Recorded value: 0.6 mL
